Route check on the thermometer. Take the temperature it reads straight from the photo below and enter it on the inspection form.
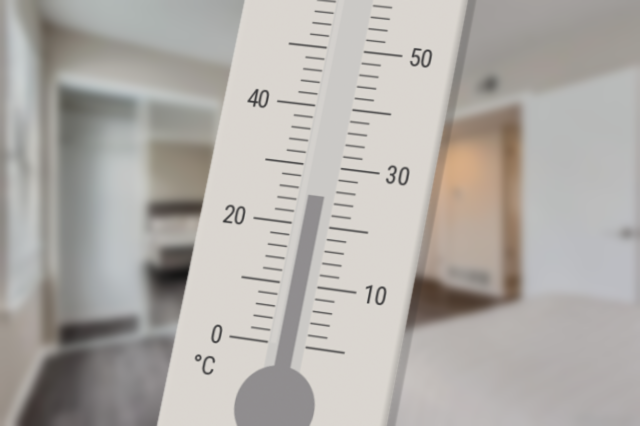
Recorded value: 25 °C
